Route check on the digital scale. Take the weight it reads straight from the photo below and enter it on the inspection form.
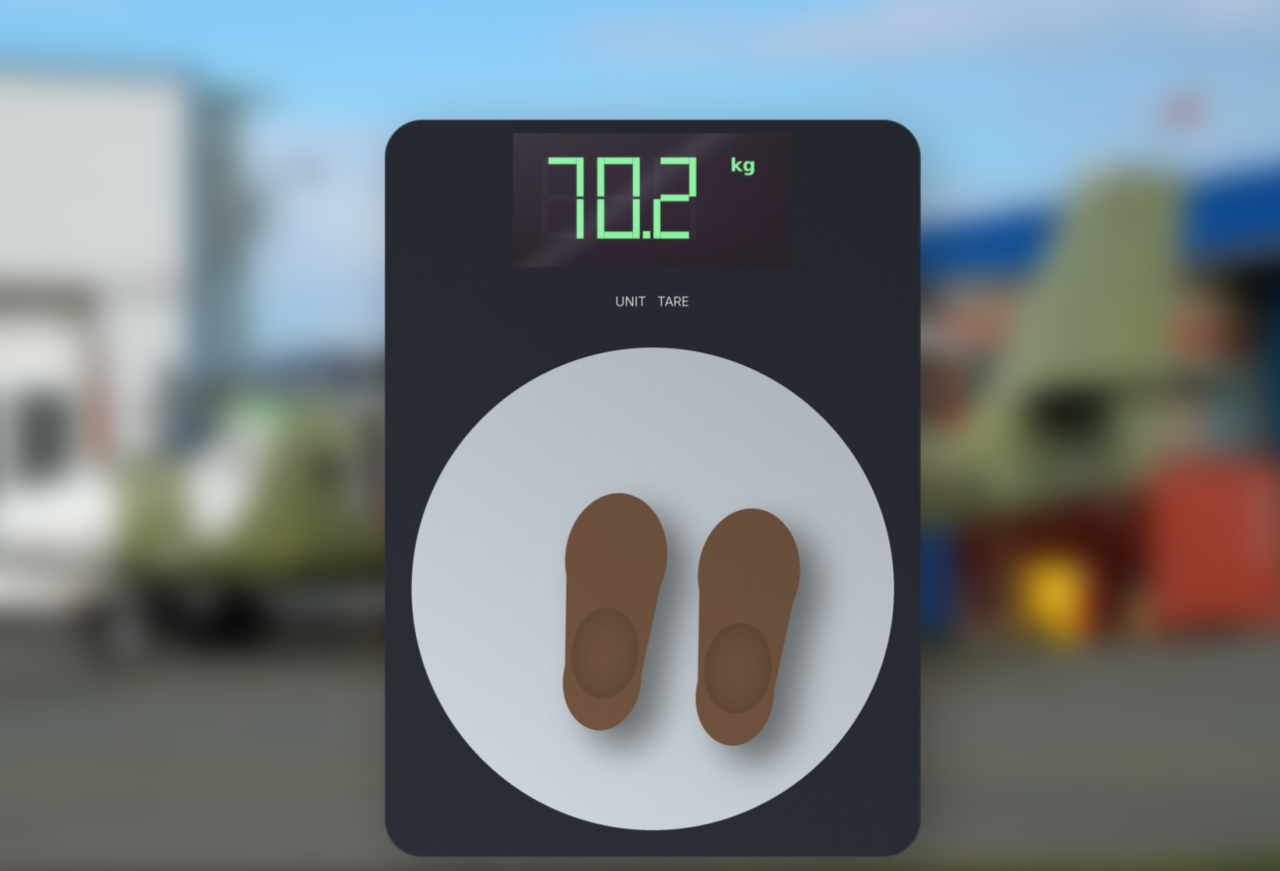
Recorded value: 70.2 kg
